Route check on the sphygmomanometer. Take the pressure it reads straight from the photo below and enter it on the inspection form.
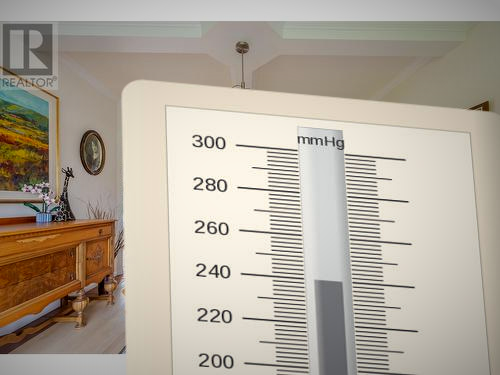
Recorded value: 240 mmHg
